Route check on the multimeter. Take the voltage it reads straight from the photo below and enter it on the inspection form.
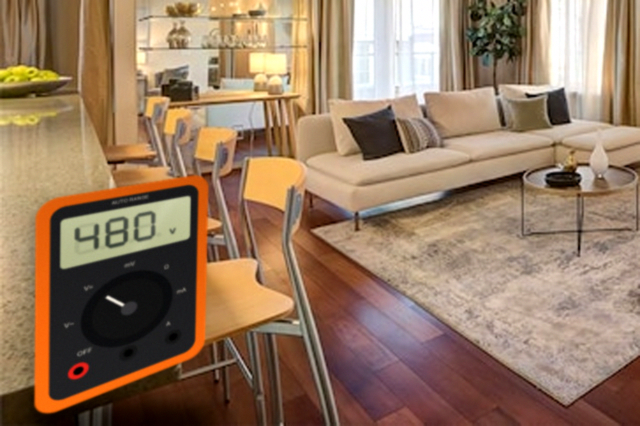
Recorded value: 480 V
